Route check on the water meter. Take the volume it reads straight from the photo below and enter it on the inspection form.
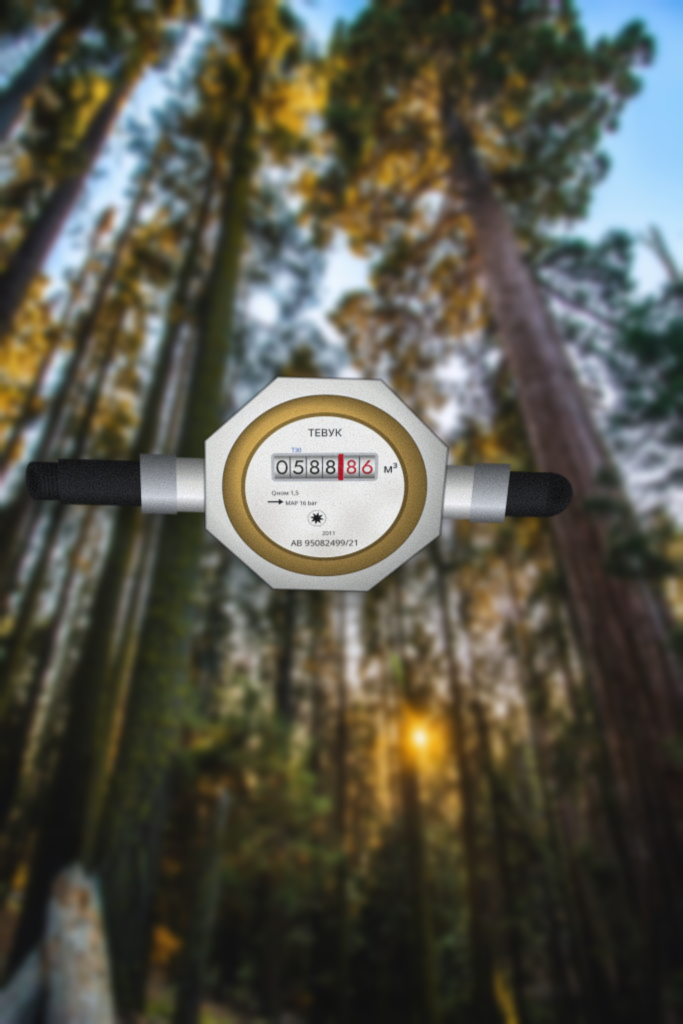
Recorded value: 588.86 m³
